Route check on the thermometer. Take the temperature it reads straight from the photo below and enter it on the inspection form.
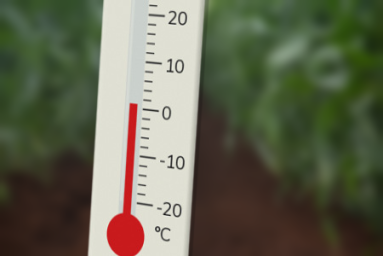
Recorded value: 1 °C
